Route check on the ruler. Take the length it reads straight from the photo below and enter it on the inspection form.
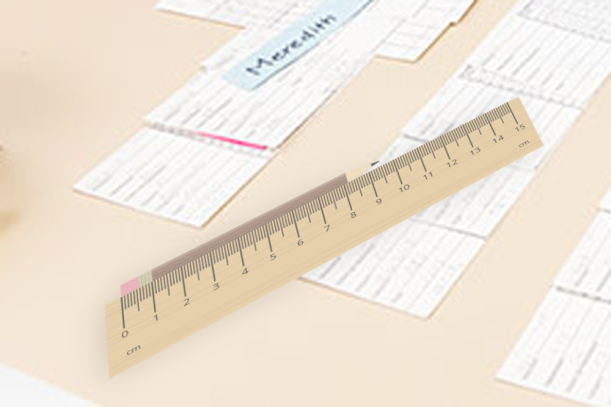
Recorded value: 9.5 cm
